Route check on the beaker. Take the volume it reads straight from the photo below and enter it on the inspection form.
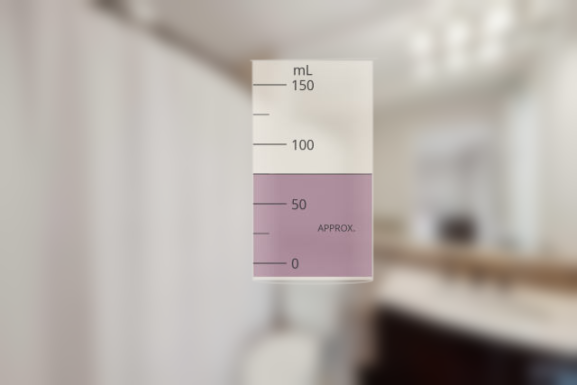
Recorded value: 75 mL
